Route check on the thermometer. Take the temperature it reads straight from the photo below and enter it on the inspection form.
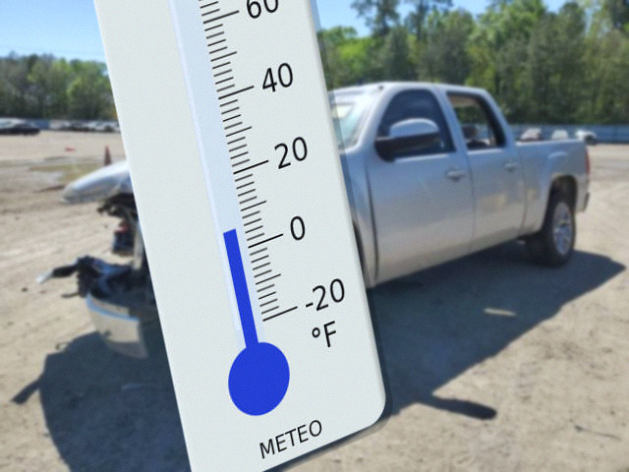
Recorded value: 6 °F
